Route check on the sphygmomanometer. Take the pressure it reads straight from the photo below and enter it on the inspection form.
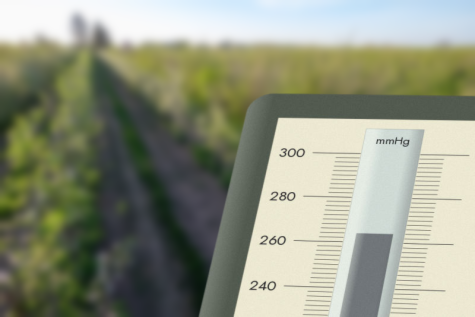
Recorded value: 264 mmHg
